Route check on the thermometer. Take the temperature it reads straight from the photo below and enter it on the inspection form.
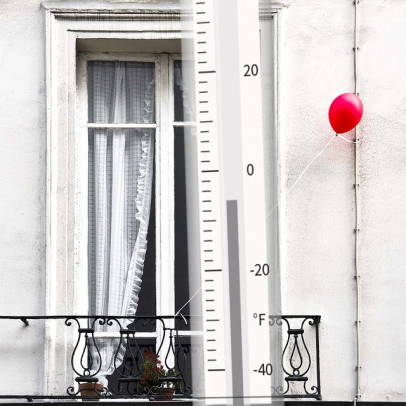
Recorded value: -6 °F
